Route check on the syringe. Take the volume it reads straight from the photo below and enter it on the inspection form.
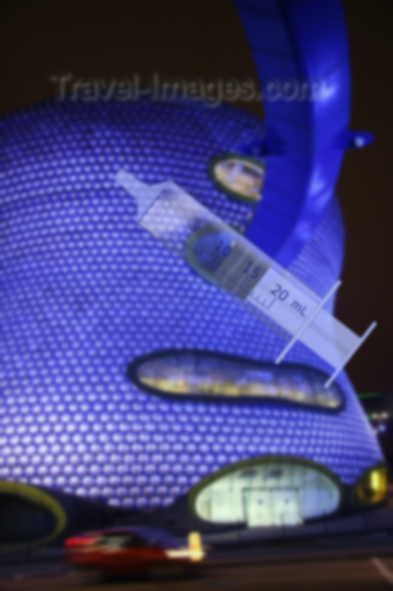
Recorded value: 11 mL
